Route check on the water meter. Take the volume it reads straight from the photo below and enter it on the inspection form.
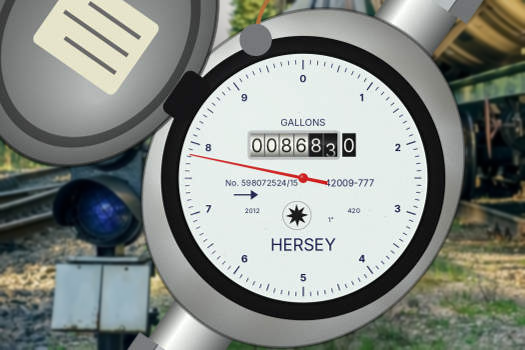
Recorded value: 86827.8 gal
